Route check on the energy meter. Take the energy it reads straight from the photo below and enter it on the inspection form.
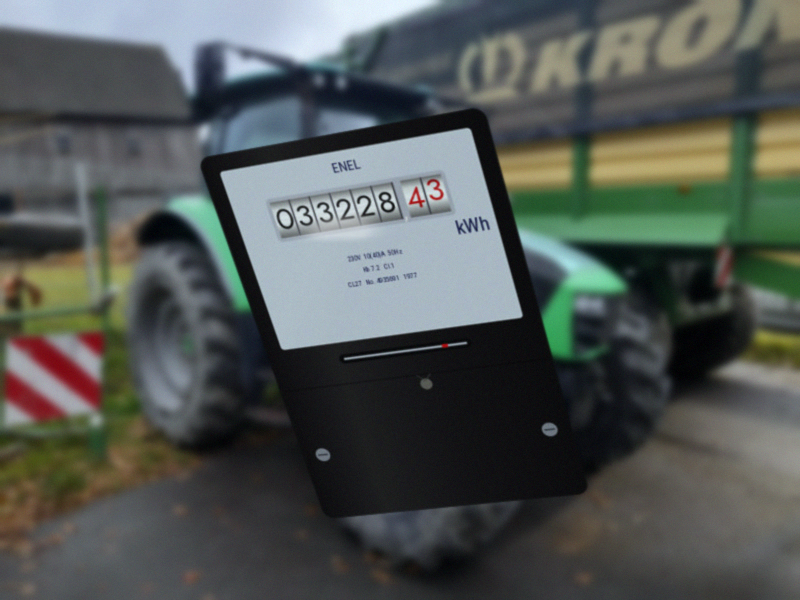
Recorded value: 33228.43 kWh
